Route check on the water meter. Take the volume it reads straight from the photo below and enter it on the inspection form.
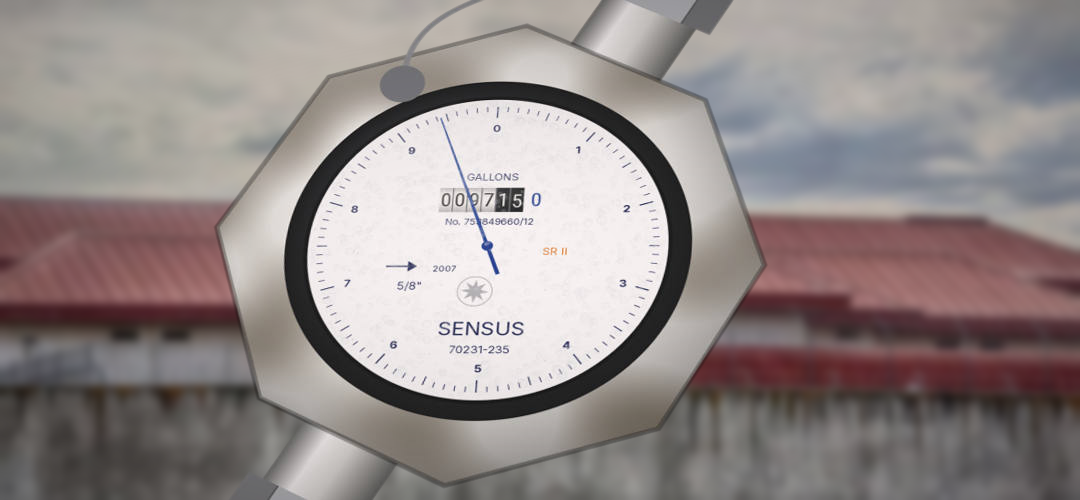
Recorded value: 97149.4 gal
